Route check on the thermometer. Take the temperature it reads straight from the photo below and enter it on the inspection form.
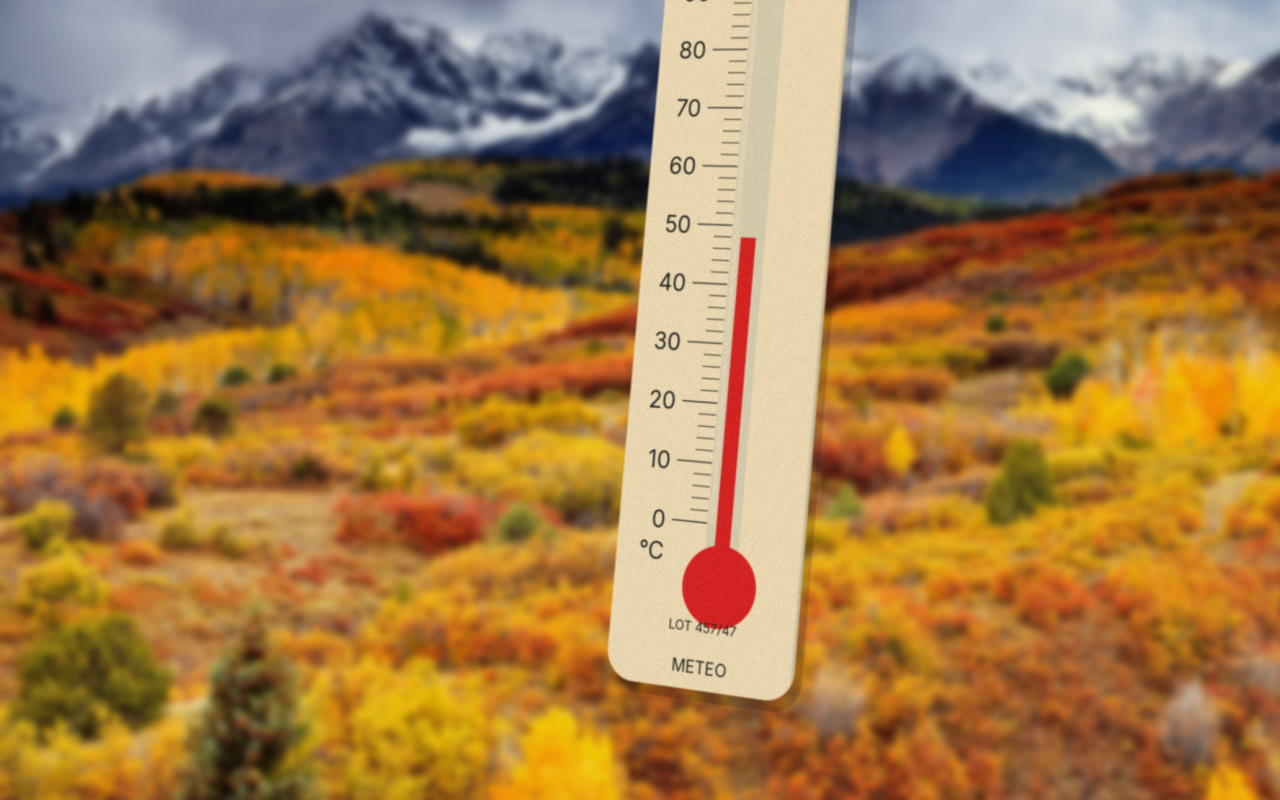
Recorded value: 48 °C
